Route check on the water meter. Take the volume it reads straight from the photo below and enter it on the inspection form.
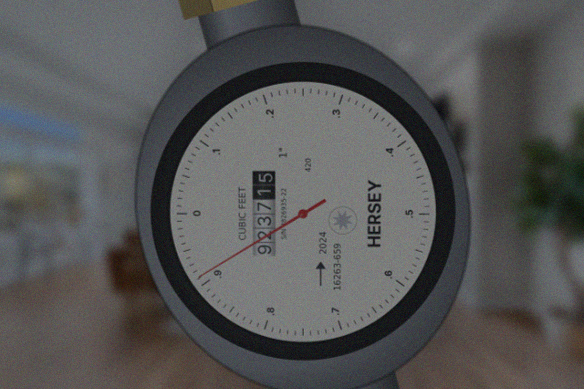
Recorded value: 923714.91 ft³
